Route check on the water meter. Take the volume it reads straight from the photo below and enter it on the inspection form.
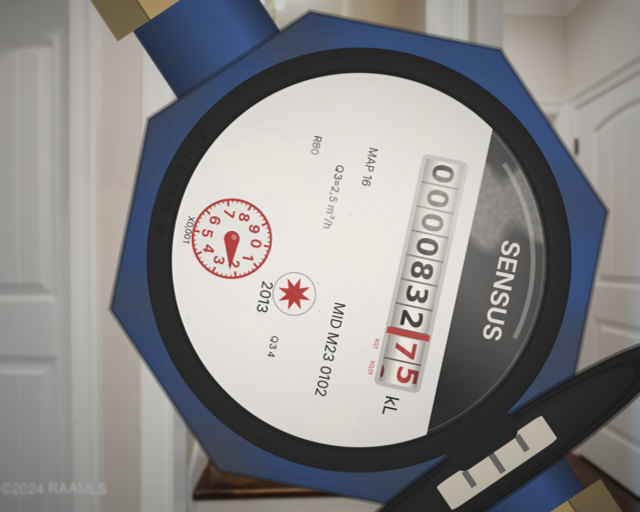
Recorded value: 832.752 kL
